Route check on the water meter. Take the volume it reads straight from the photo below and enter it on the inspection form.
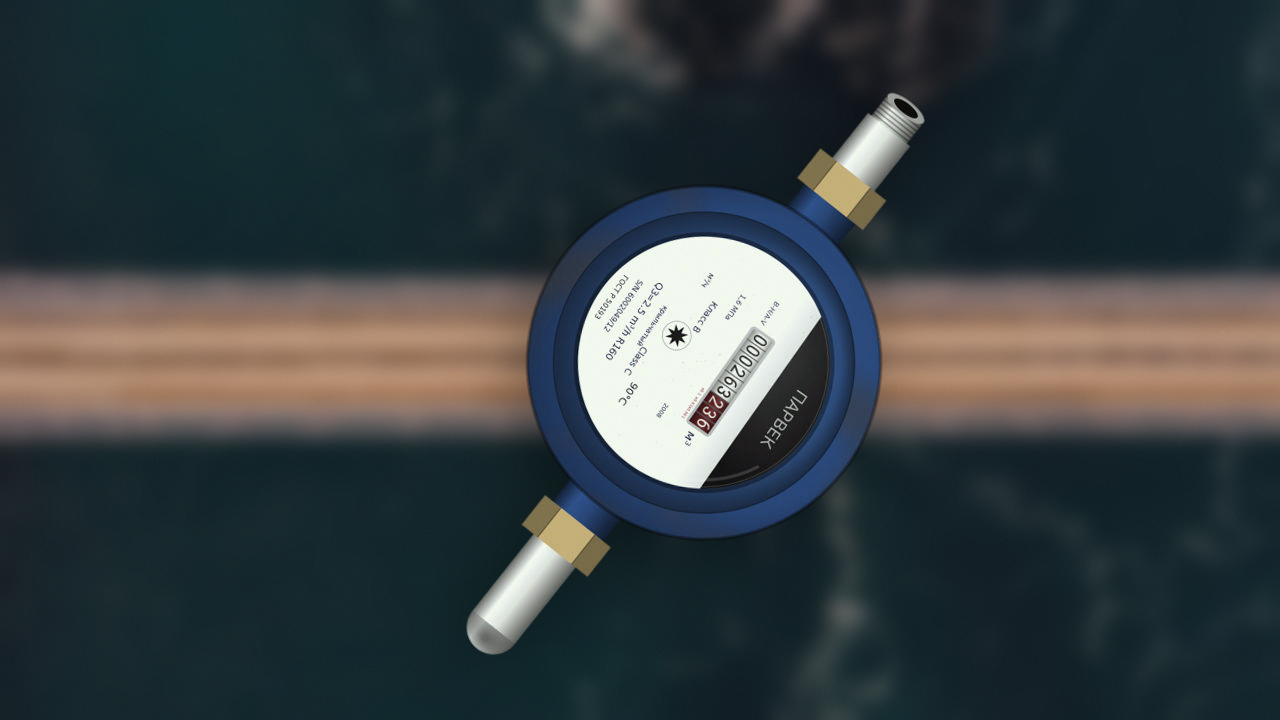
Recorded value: 263.236 m³
